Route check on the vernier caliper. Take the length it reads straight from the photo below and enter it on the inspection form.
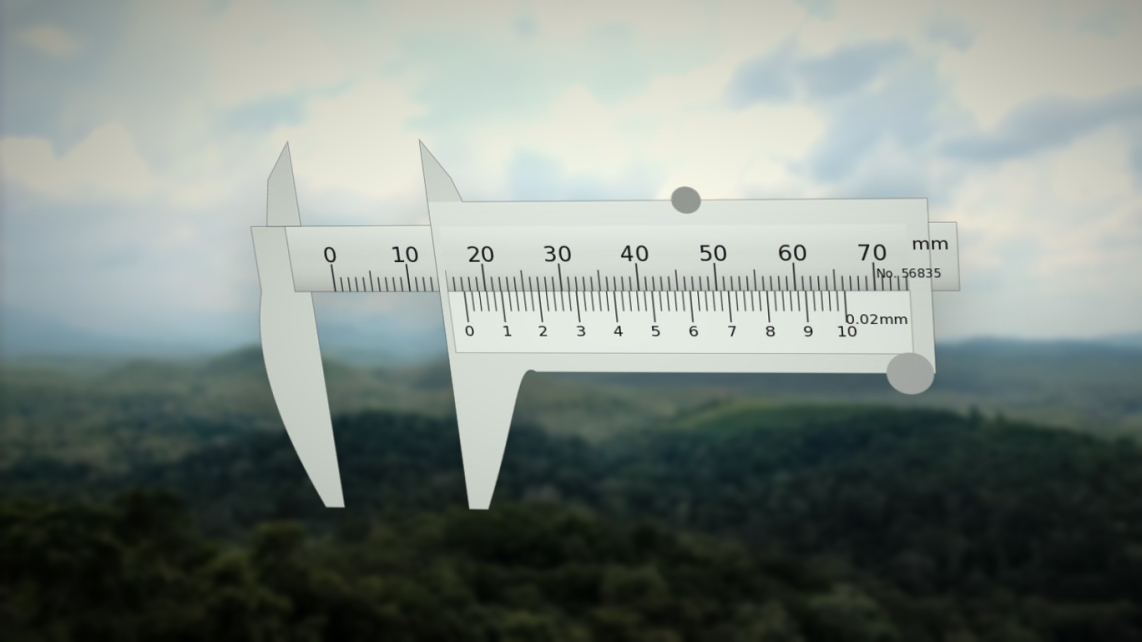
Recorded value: 17.2 mm
